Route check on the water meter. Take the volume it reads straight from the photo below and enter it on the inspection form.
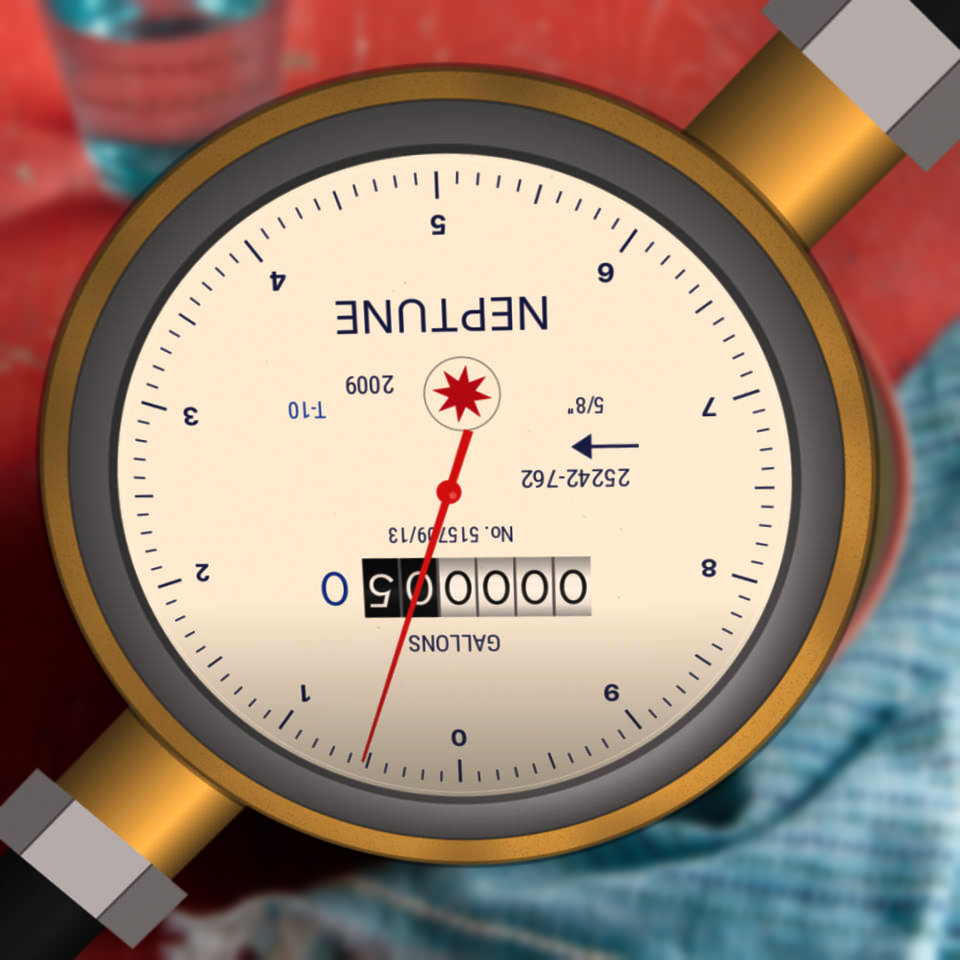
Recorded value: 50.5 gal
